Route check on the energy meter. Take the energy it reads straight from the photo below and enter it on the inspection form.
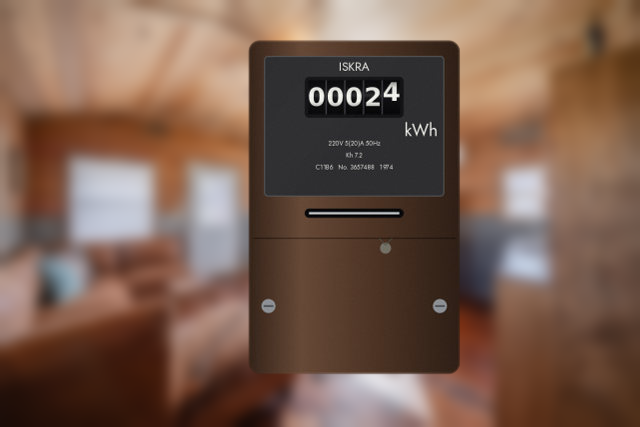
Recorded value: 24 kWh
